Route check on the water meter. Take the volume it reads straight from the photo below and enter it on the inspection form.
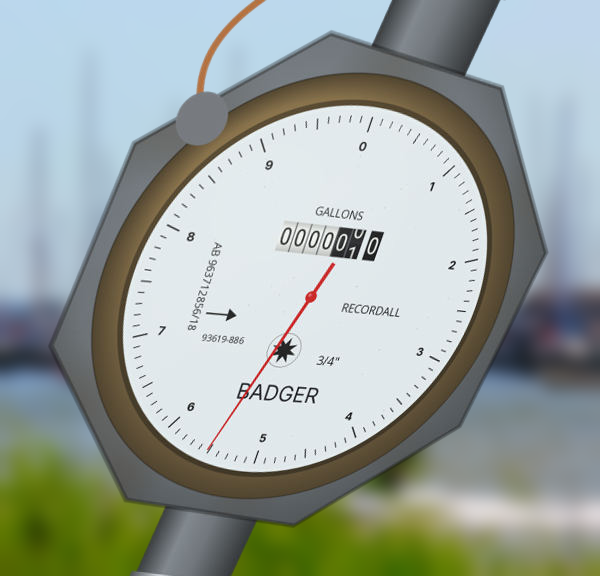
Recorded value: 5.5 gal
